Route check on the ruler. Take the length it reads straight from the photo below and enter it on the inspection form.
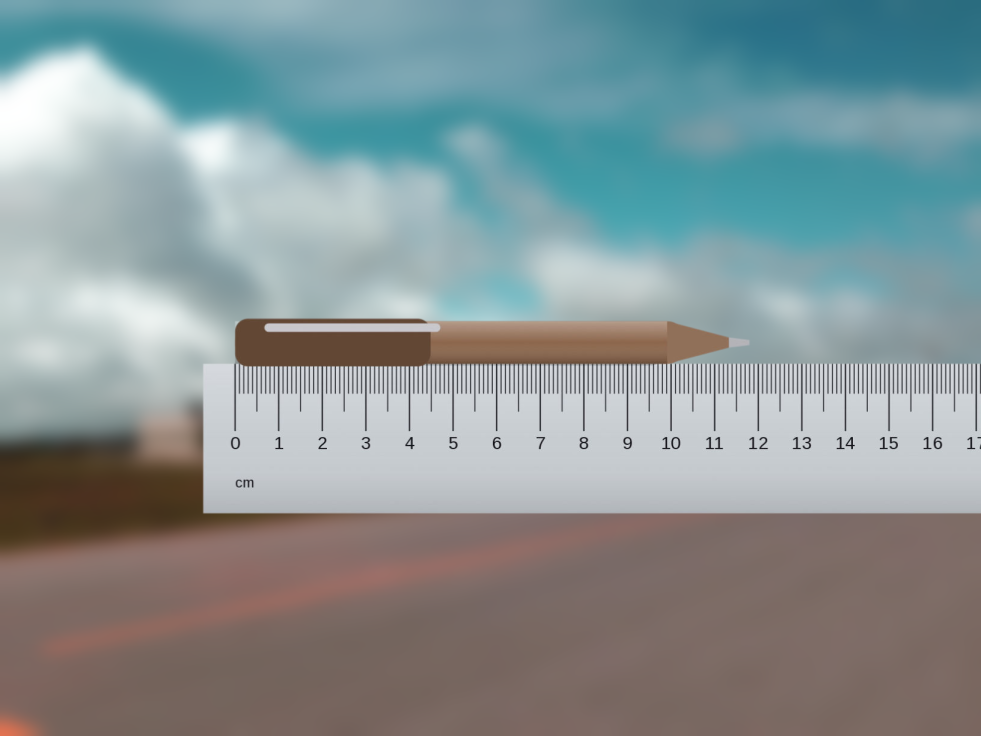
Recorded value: 11.8 cm
